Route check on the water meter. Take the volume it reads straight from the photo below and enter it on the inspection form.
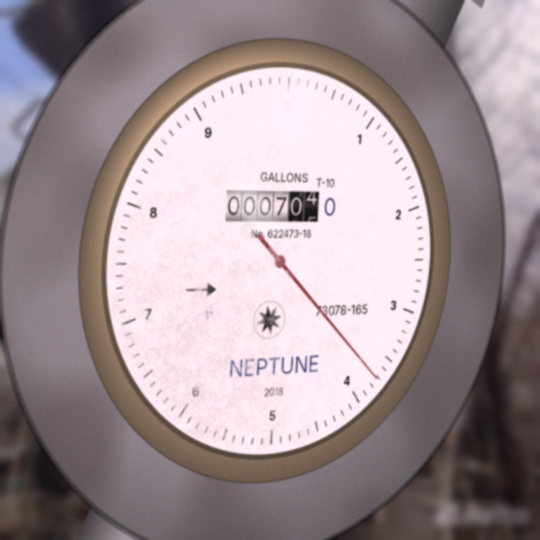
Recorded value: 7043.7 gal
